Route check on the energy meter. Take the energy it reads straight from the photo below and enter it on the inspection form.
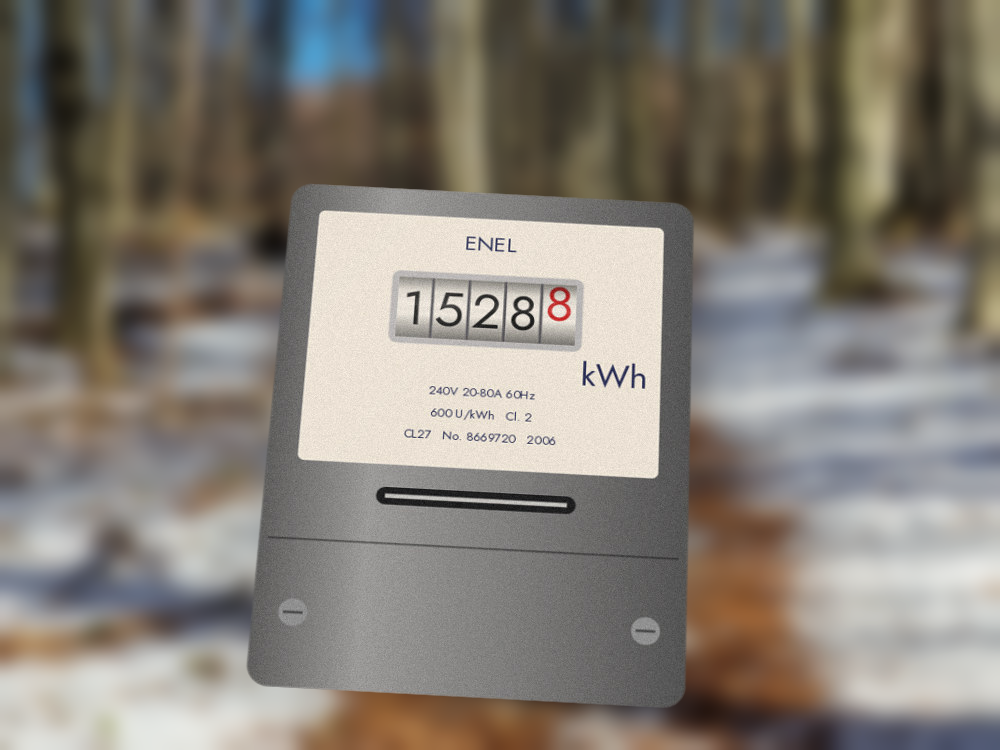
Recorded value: 1528.8 kWh
